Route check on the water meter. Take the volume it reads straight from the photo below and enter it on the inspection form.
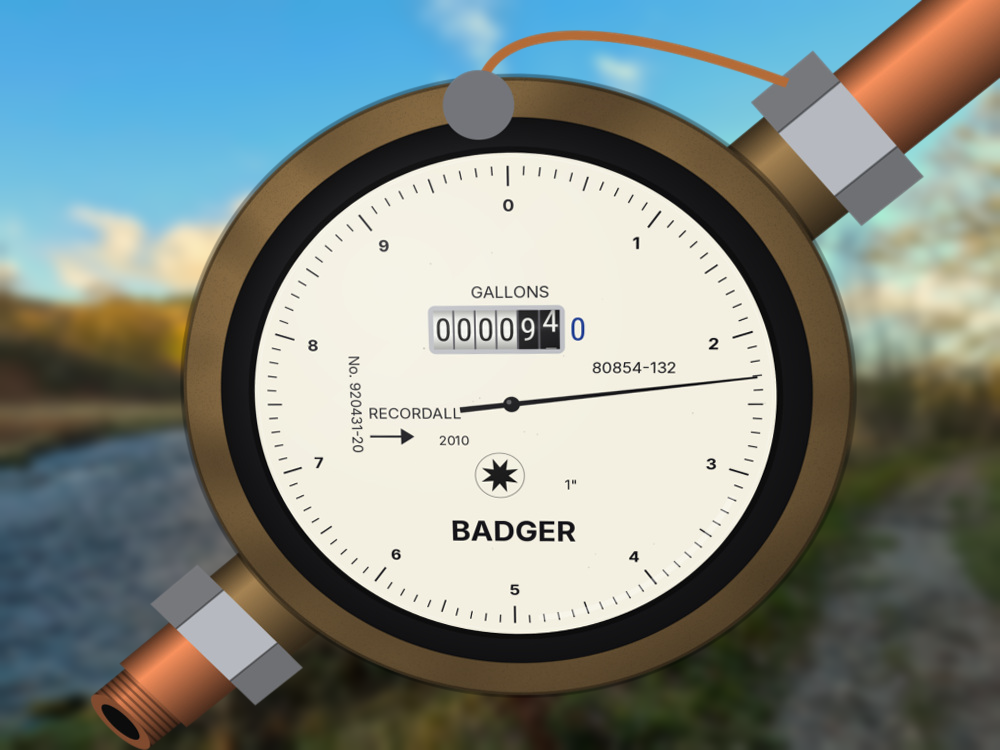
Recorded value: 942.3 gal
